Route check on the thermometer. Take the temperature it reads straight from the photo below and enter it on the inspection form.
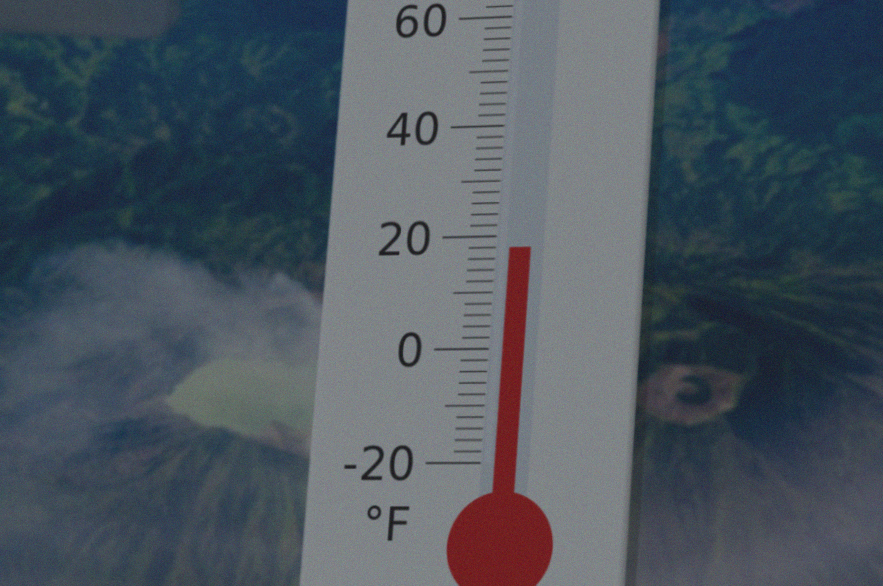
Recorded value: 18 °F
